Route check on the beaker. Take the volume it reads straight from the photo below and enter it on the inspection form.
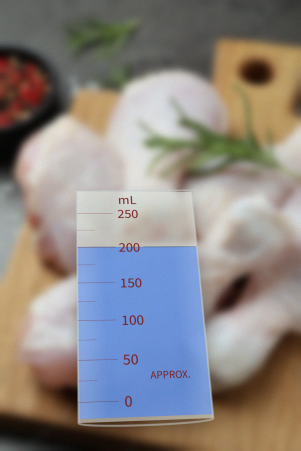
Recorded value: 200 mL
